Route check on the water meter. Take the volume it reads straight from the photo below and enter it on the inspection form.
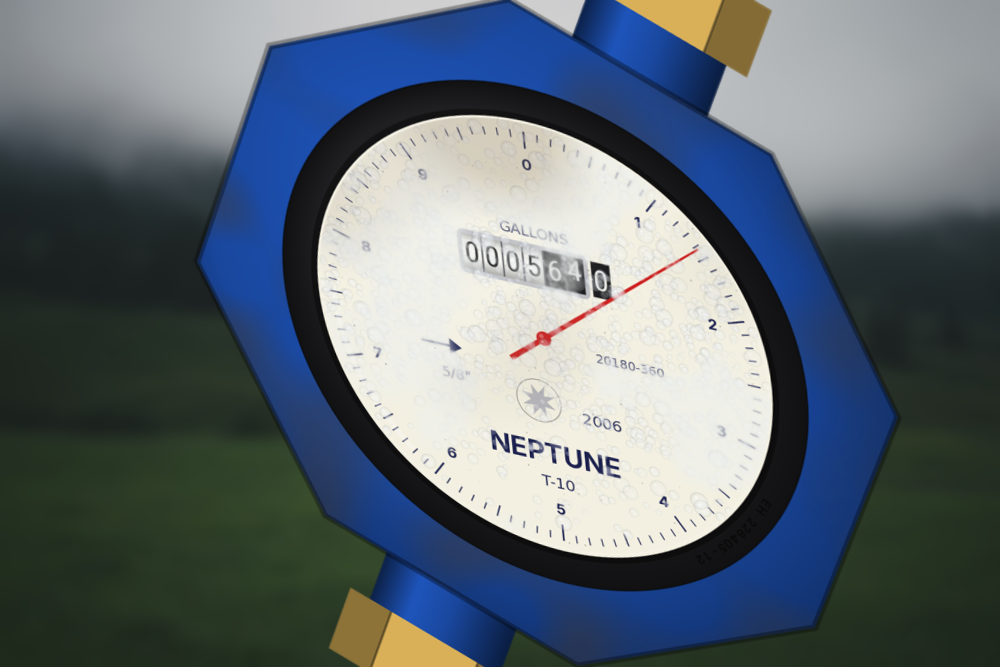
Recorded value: 5641.4 gal
